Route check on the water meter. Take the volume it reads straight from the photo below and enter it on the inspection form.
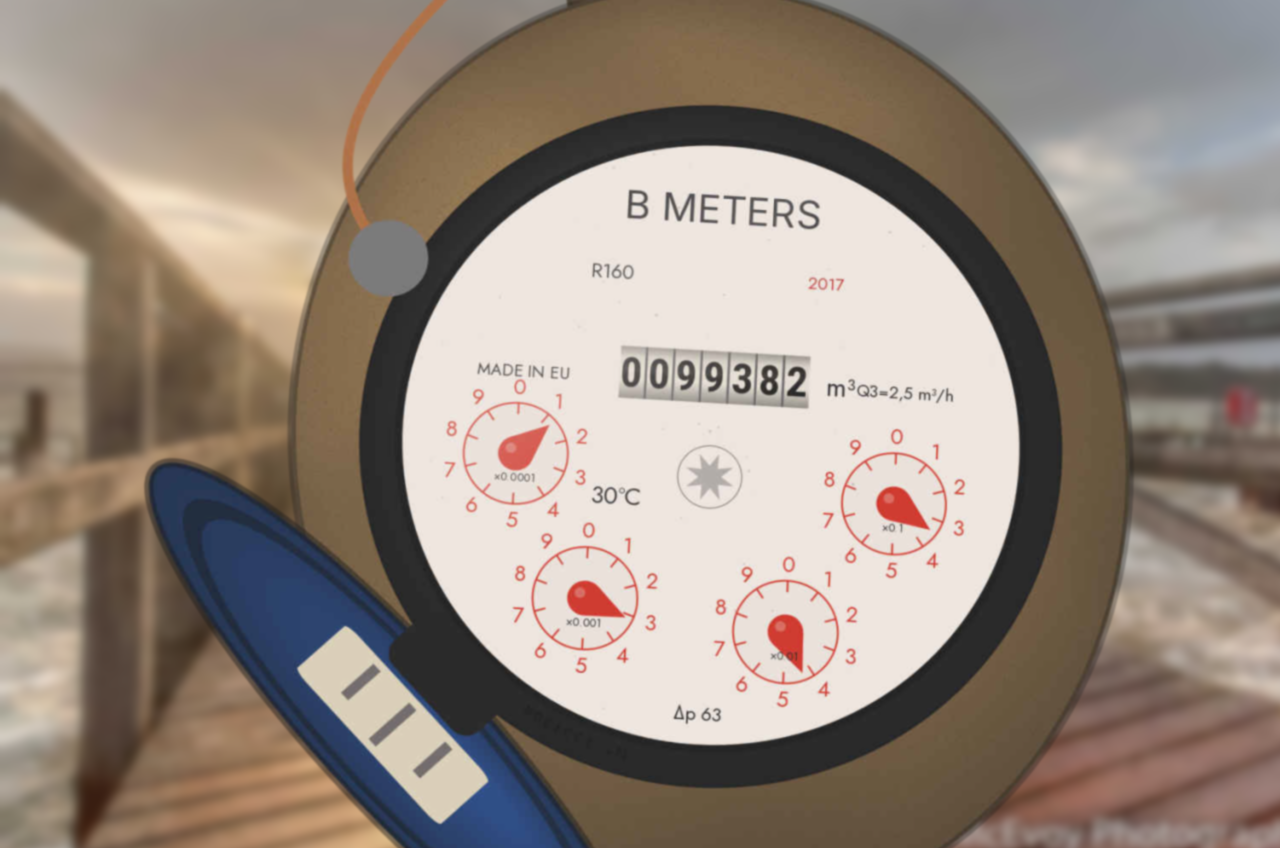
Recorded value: 99382.3431 m³
